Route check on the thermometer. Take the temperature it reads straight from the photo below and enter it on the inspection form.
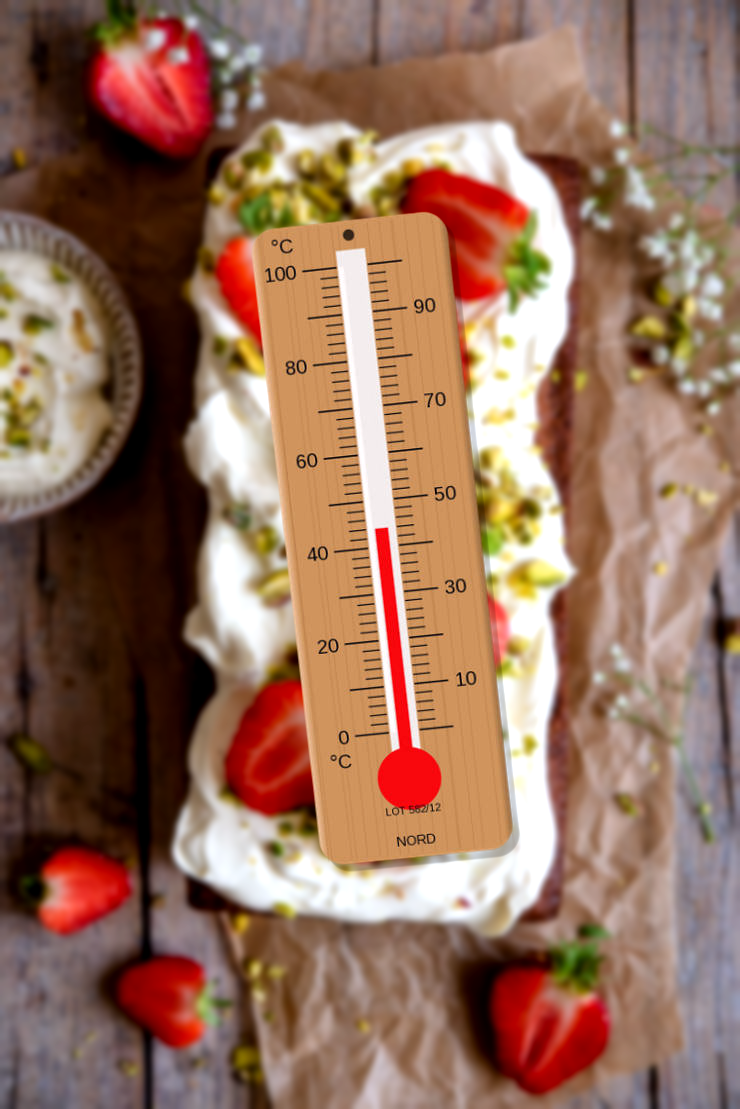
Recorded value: 44 °C
